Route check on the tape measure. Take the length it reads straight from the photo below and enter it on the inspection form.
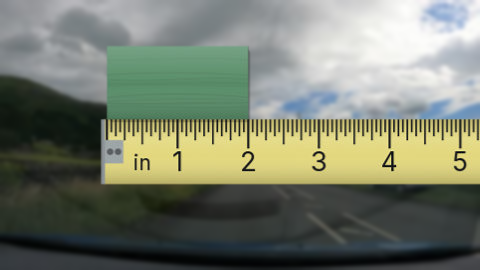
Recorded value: 2 in
